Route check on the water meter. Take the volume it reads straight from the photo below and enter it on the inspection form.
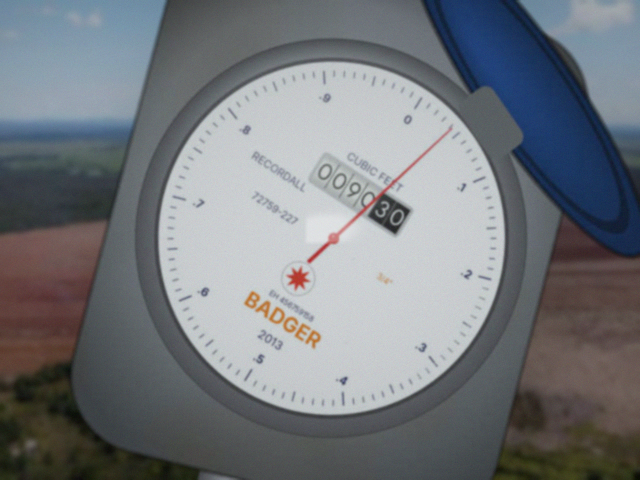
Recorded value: 9030.04 ft³
